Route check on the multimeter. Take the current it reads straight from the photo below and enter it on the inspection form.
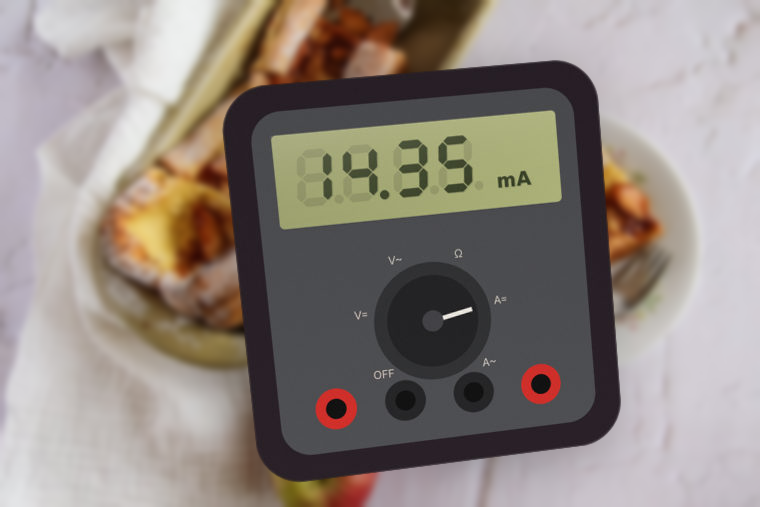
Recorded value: 14.35 mA
